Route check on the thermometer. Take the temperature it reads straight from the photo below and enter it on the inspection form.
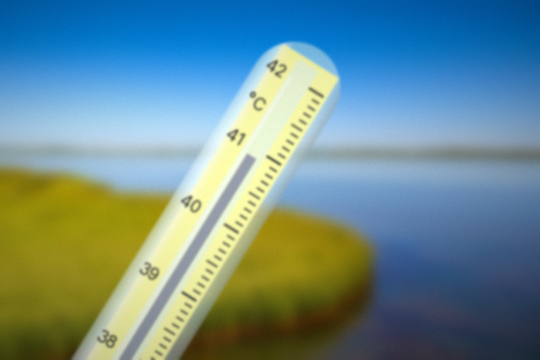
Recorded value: 40.9 °C
